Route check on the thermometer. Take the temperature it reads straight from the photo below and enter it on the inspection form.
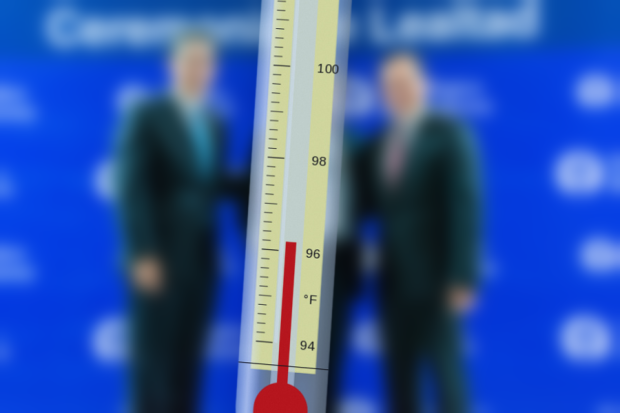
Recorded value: 96.2 °F
